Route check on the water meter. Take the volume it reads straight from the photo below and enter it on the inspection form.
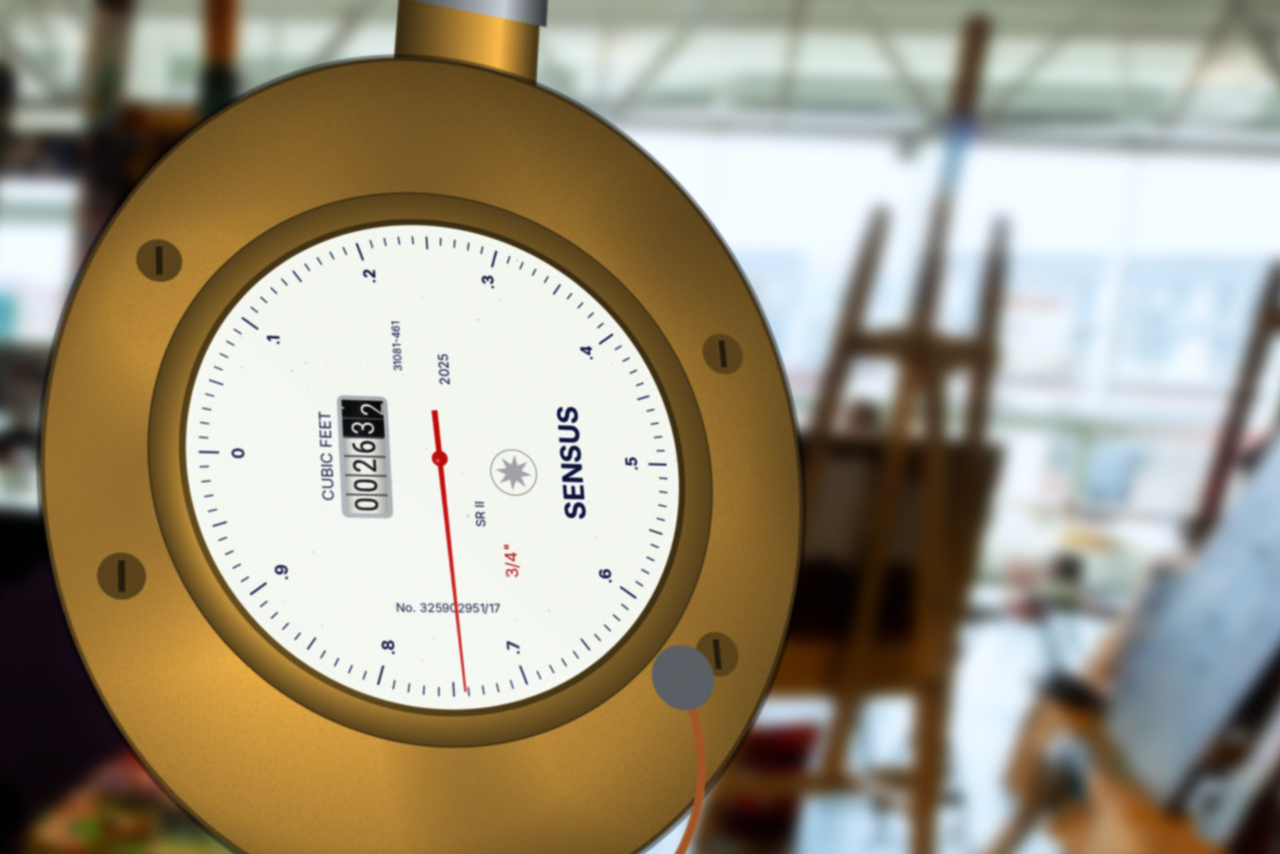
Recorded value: 2631.74 ft³
